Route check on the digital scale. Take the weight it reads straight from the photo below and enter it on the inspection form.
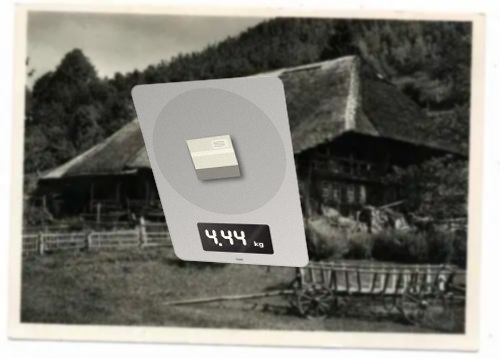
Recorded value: 4.44 kg
